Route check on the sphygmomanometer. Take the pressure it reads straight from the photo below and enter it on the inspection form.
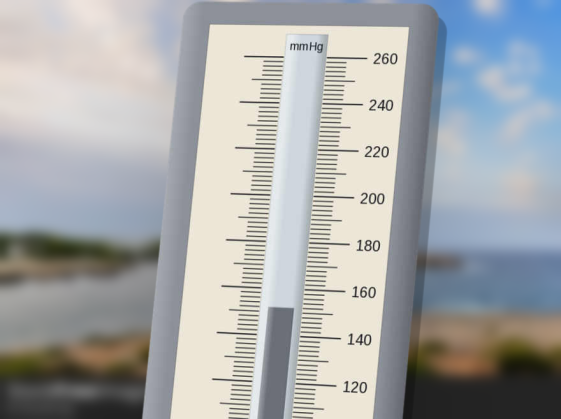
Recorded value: 152 mmHg
